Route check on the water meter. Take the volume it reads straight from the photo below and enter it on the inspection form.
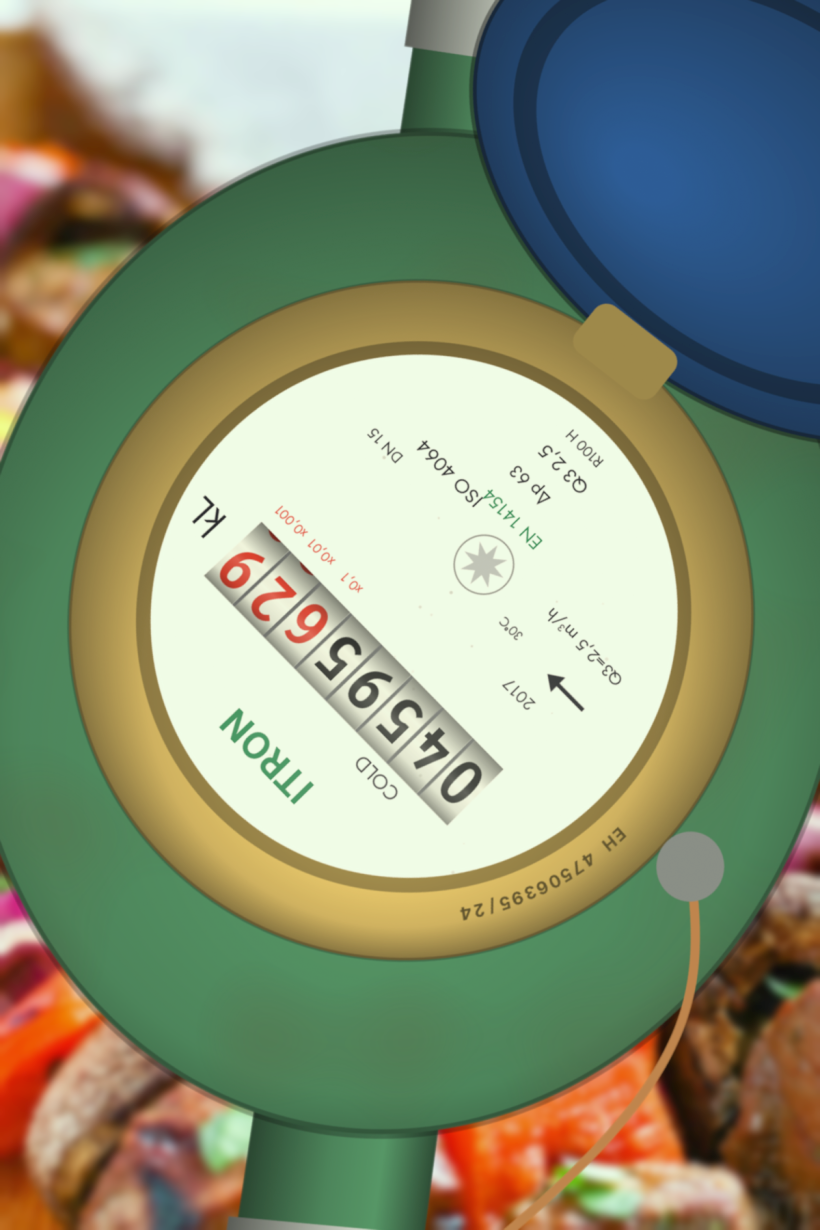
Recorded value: 4595.629 kL
